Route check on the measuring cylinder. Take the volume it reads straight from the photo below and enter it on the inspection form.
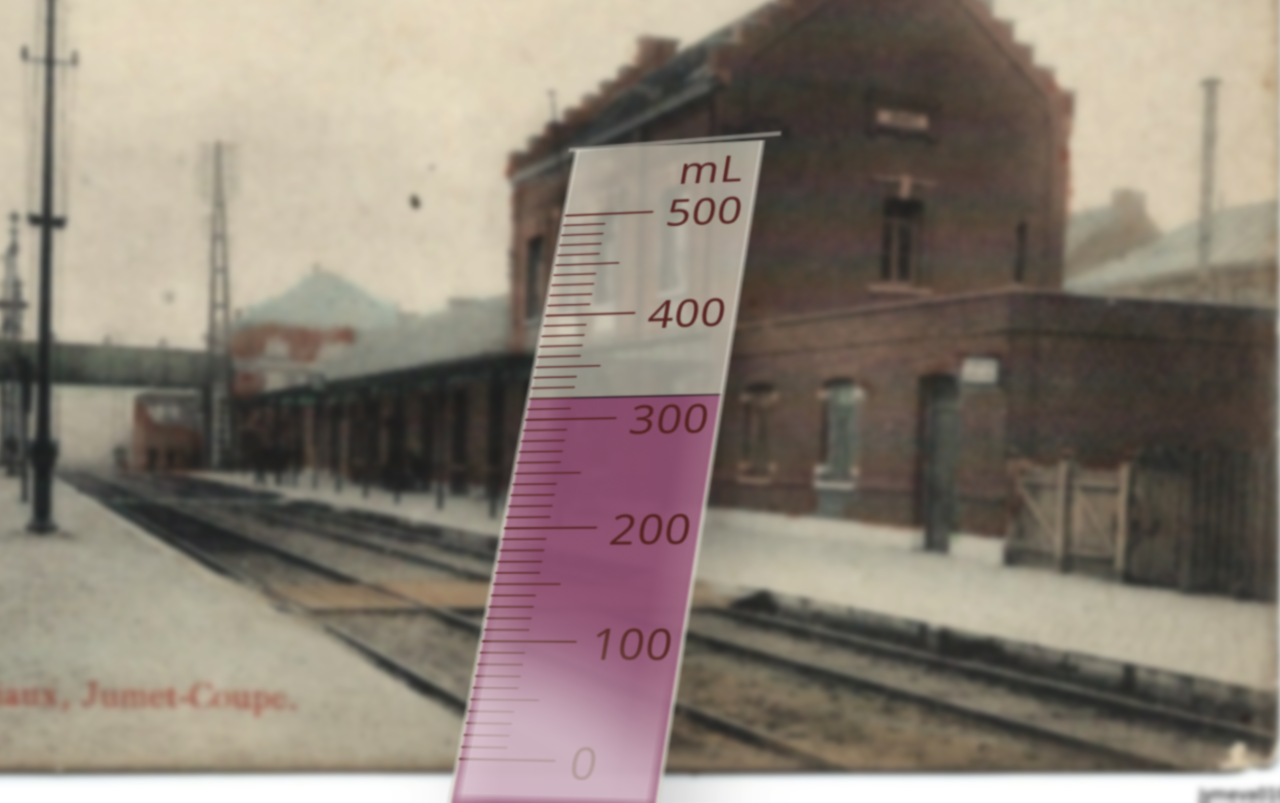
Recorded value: 320 mL
